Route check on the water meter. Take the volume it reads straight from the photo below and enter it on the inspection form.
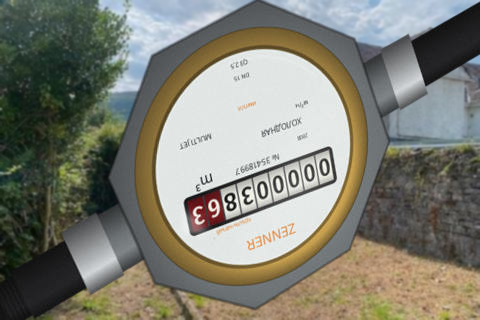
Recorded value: 38.63 m³
